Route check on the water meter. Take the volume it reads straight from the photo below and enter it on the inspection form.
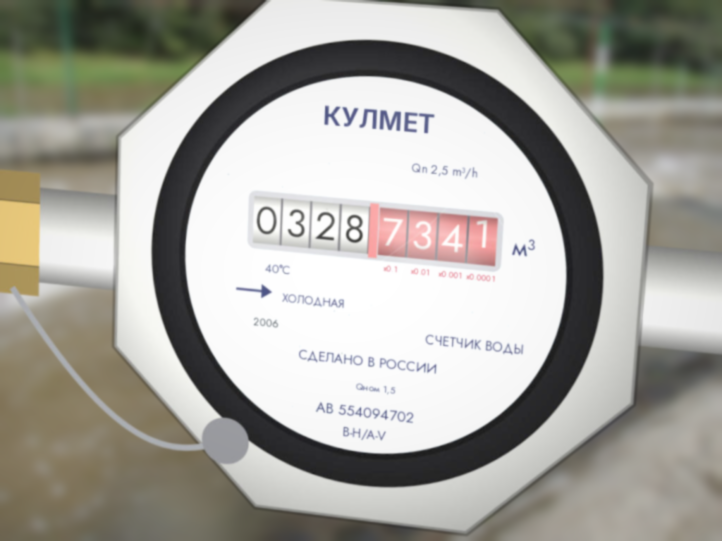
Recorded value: 328.7341 m³
